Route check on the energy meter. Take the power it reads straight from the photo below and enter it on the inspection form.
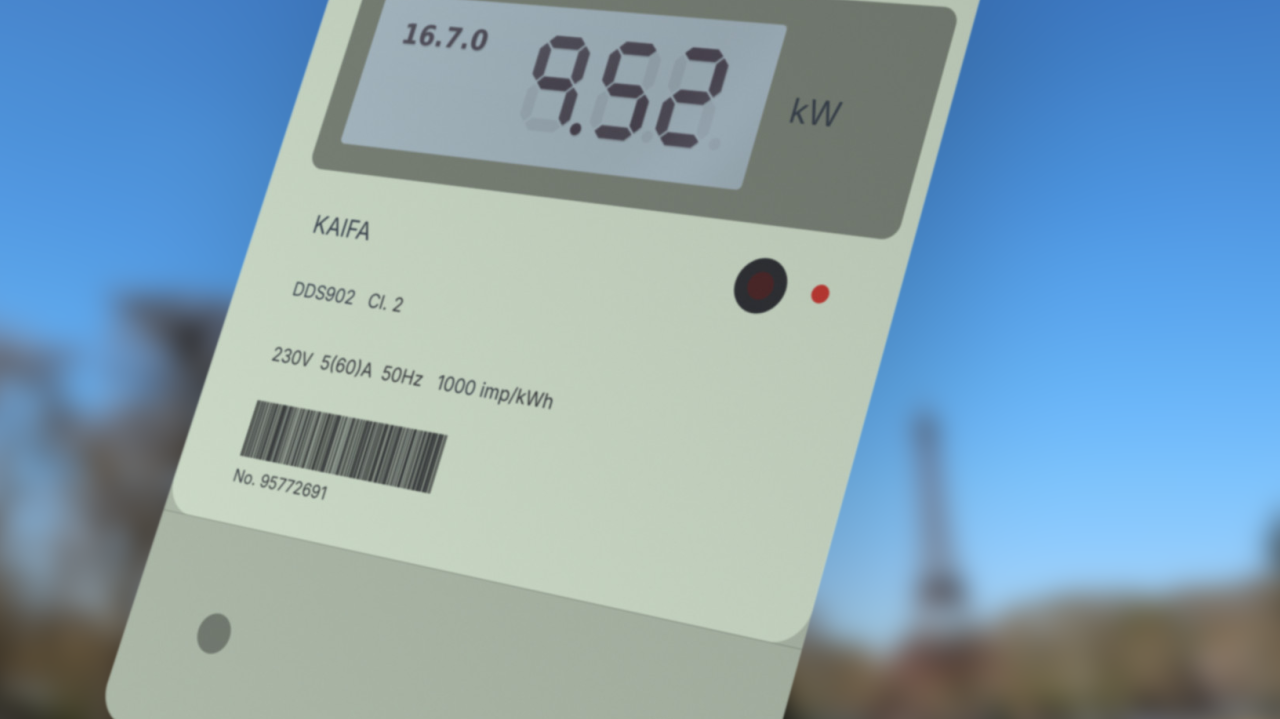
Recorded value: 9.52 kW
